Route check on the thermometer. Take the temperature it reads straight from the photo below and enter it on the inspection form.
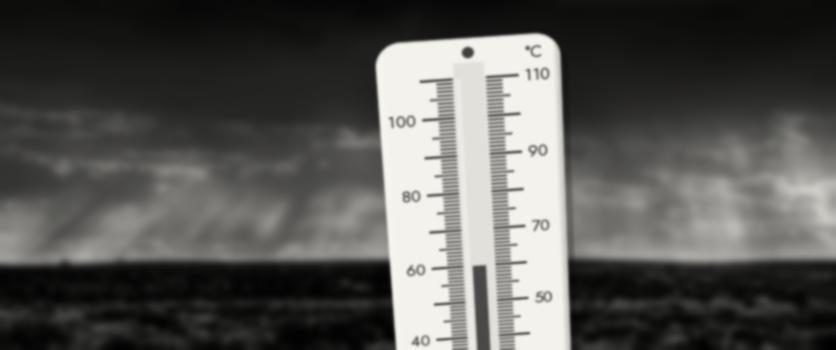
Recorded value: 60 °C
